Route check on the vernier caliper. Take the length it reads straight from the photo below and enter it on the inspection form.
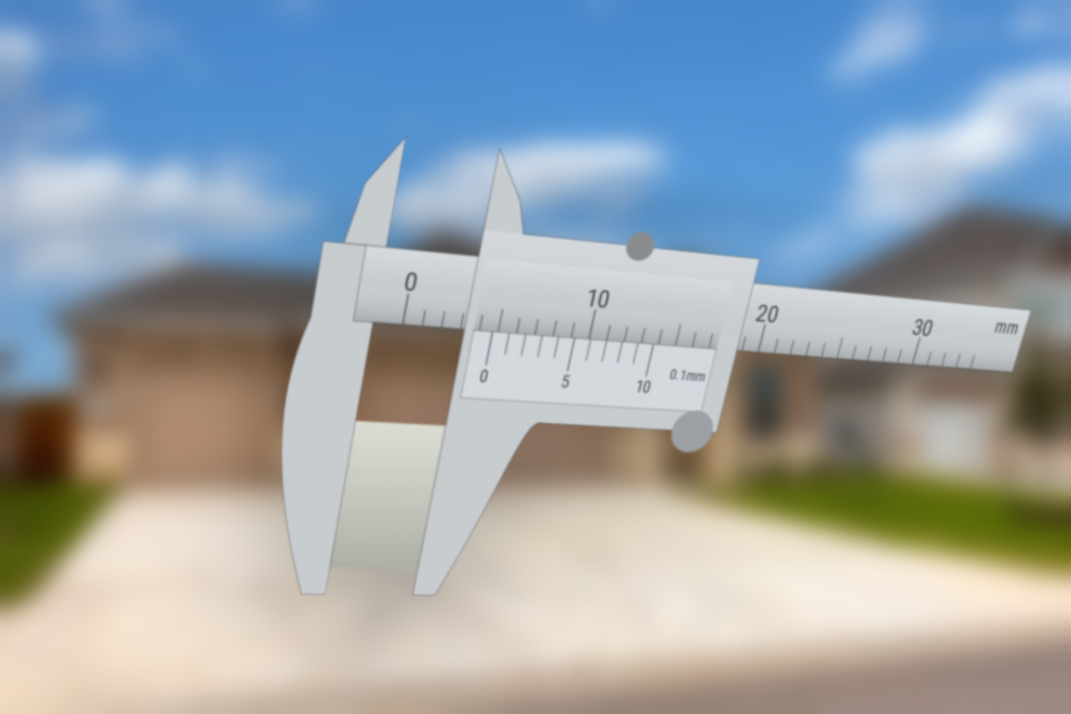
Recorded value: 4.7 mm
